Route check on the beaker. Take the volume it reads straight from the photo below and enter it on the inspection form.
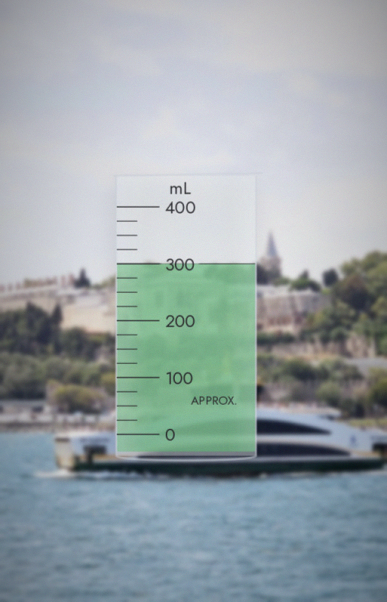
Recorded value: 300 mL
